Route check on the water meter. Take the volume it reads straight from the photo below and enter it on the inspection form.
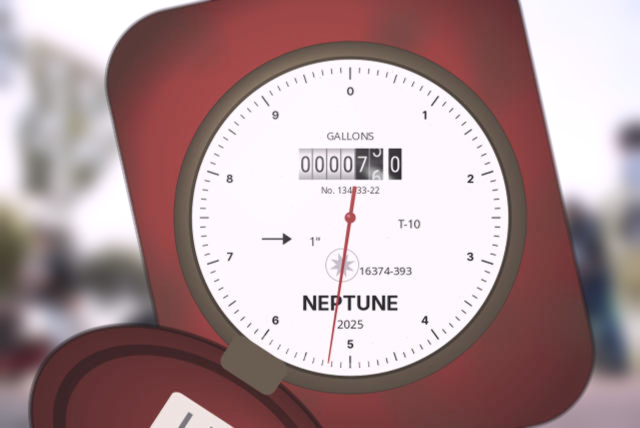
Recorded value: 755.2 gal
